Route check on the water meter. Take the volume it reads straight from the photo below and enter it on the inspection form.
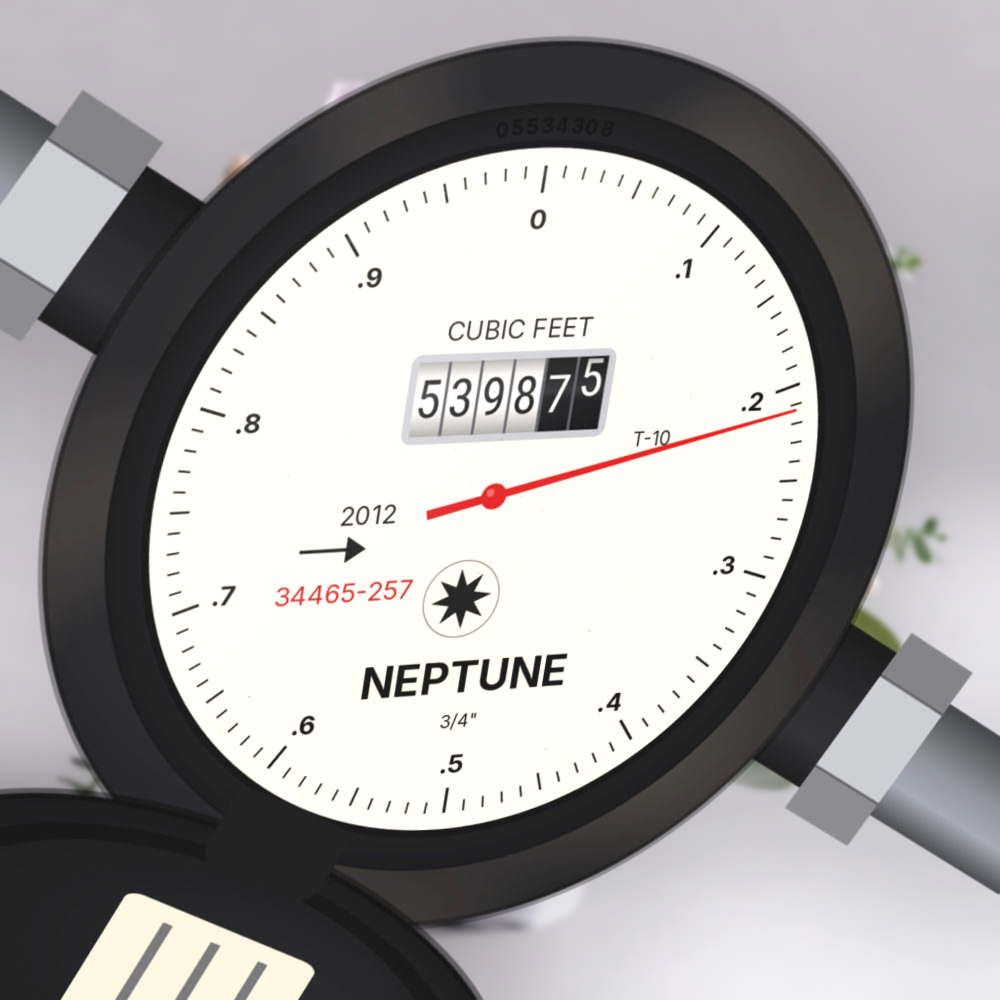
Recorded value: 539875.21 ft³
